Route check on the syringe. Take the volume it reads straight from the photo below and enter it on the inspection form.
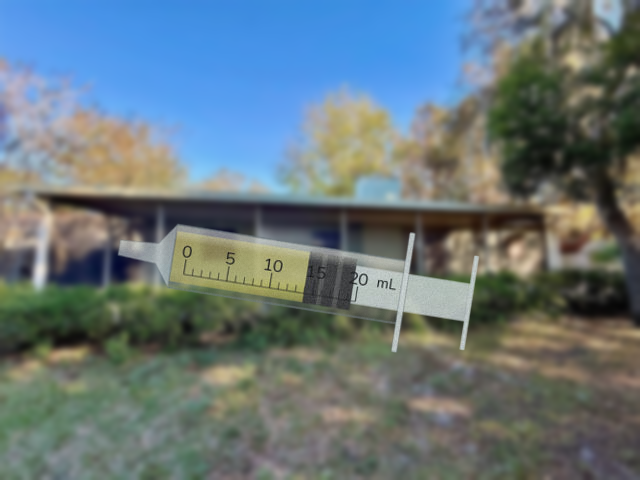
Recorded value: 14 mL
